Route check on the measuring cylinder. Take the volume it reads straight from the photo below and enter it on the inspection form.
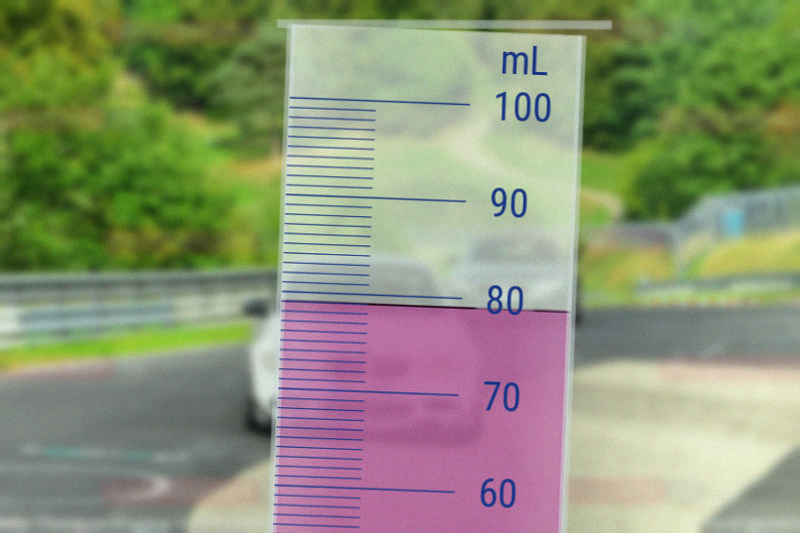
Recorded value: 79 mL
